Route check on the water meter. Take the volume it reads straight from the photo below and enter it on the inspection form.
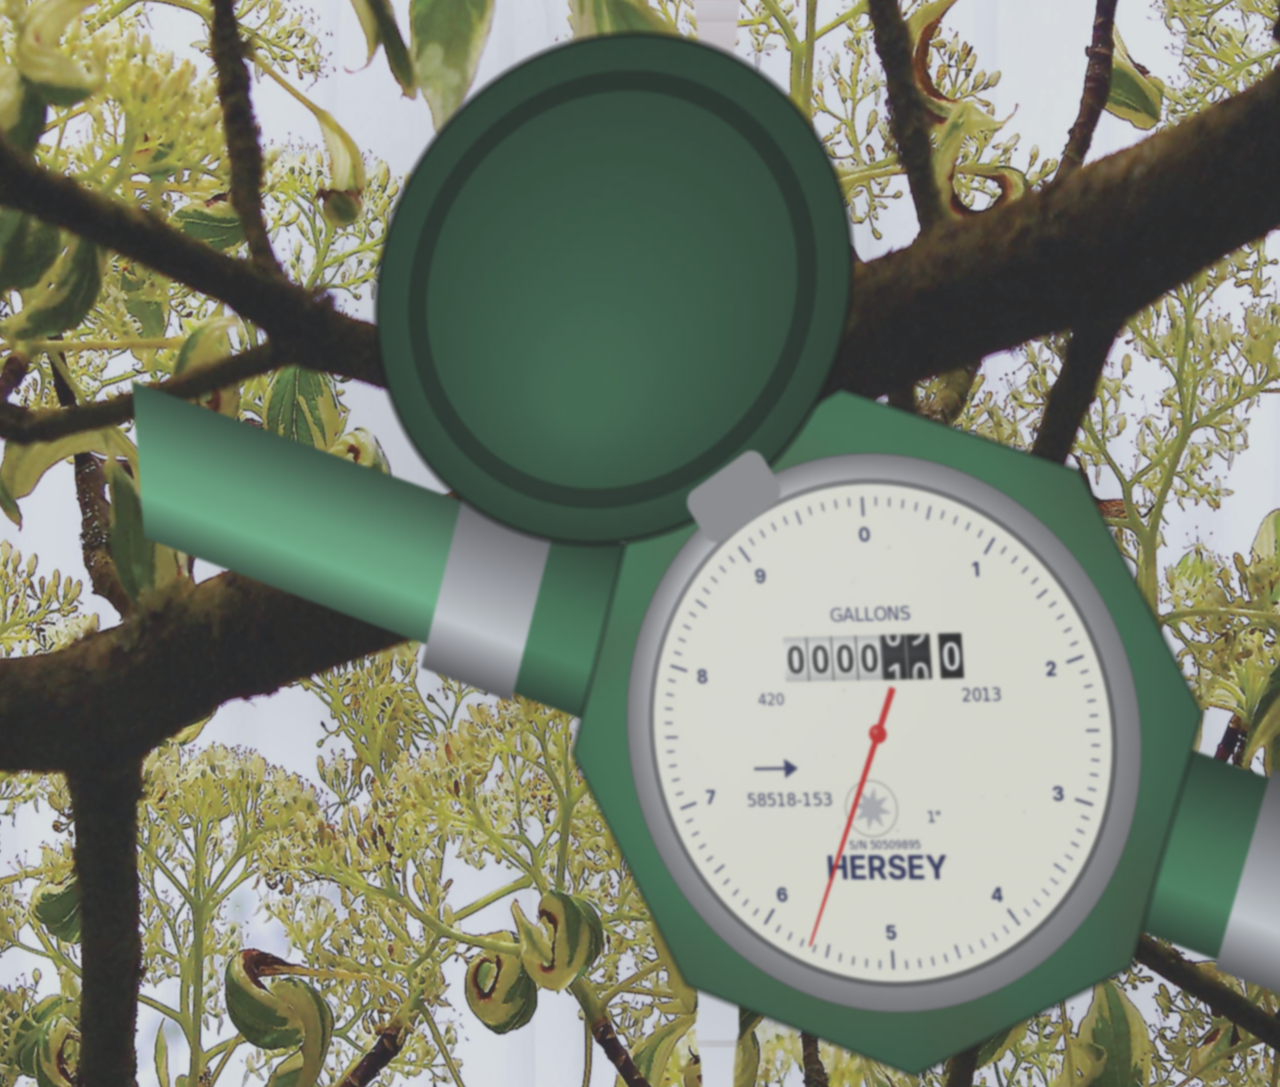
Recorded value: 95.6 gal
